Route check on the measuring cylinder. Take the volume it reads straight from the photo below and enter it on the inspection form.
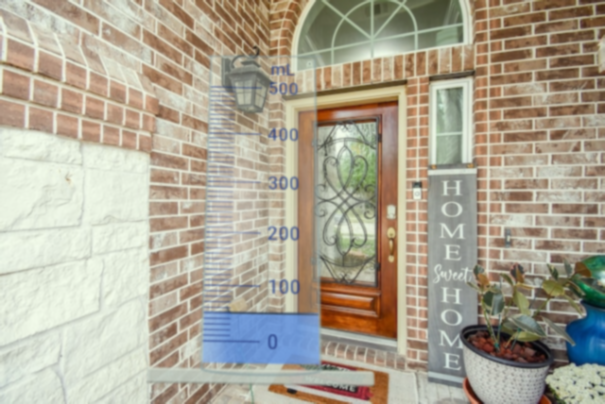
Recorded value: 50 mL
